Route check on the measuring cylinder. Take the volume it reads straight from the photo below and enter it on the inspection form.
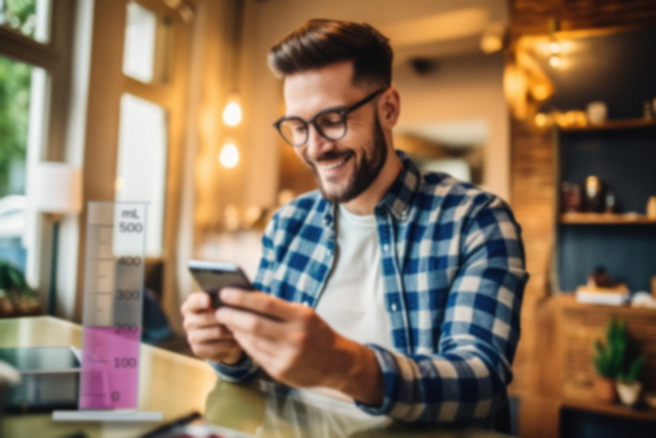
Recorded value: 200 mL
